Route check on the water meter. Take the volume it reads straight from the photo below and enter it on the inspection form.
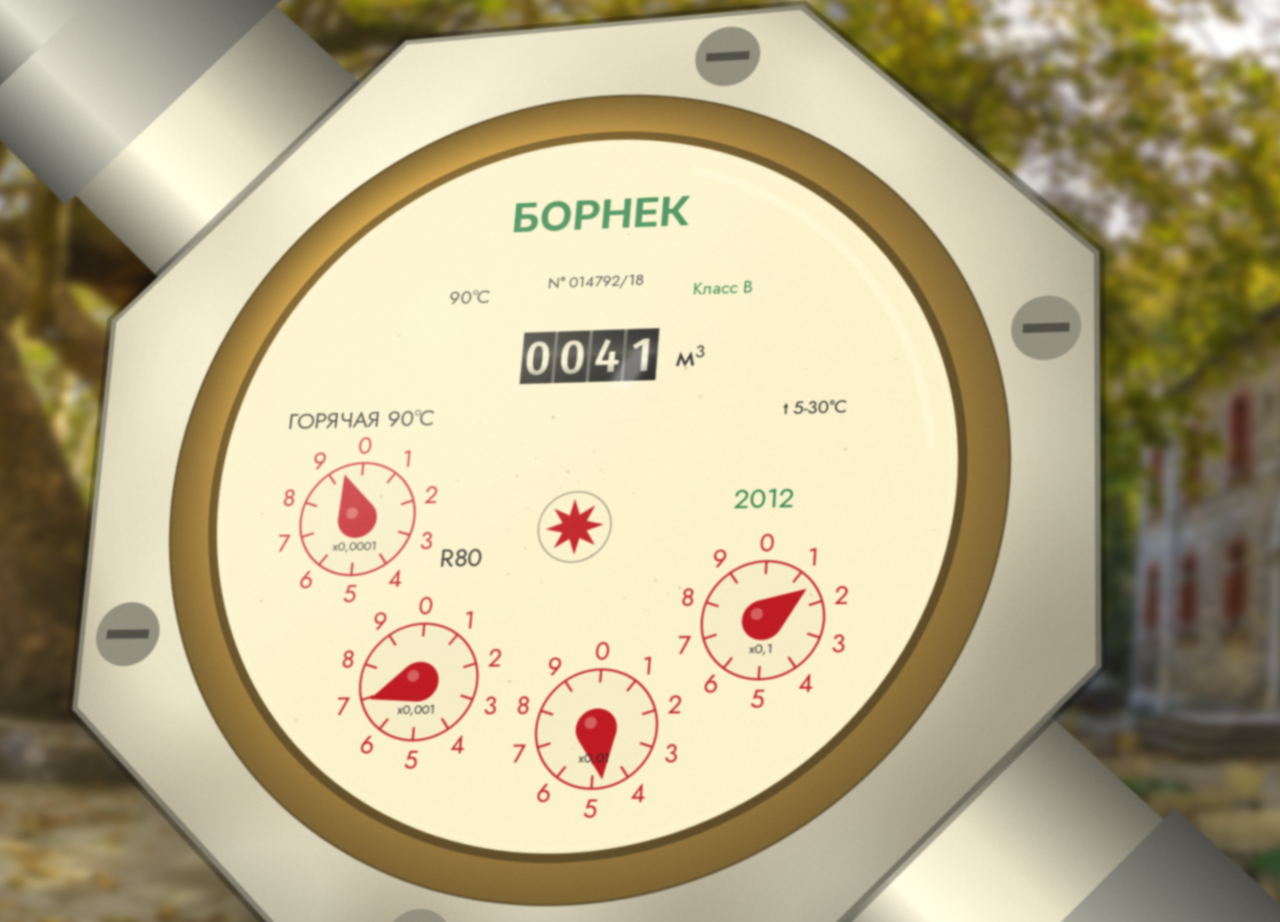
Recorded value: 41.1469 m³
